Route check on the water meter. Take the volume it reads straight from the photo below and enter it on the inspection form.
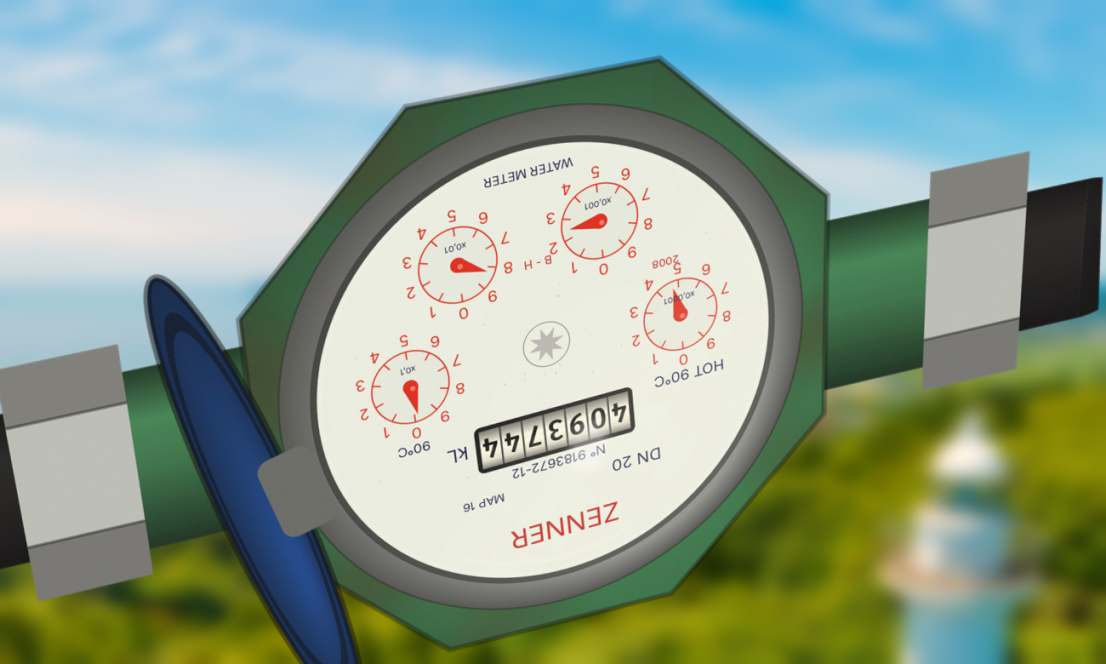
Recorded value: 4093743.9824 kL
